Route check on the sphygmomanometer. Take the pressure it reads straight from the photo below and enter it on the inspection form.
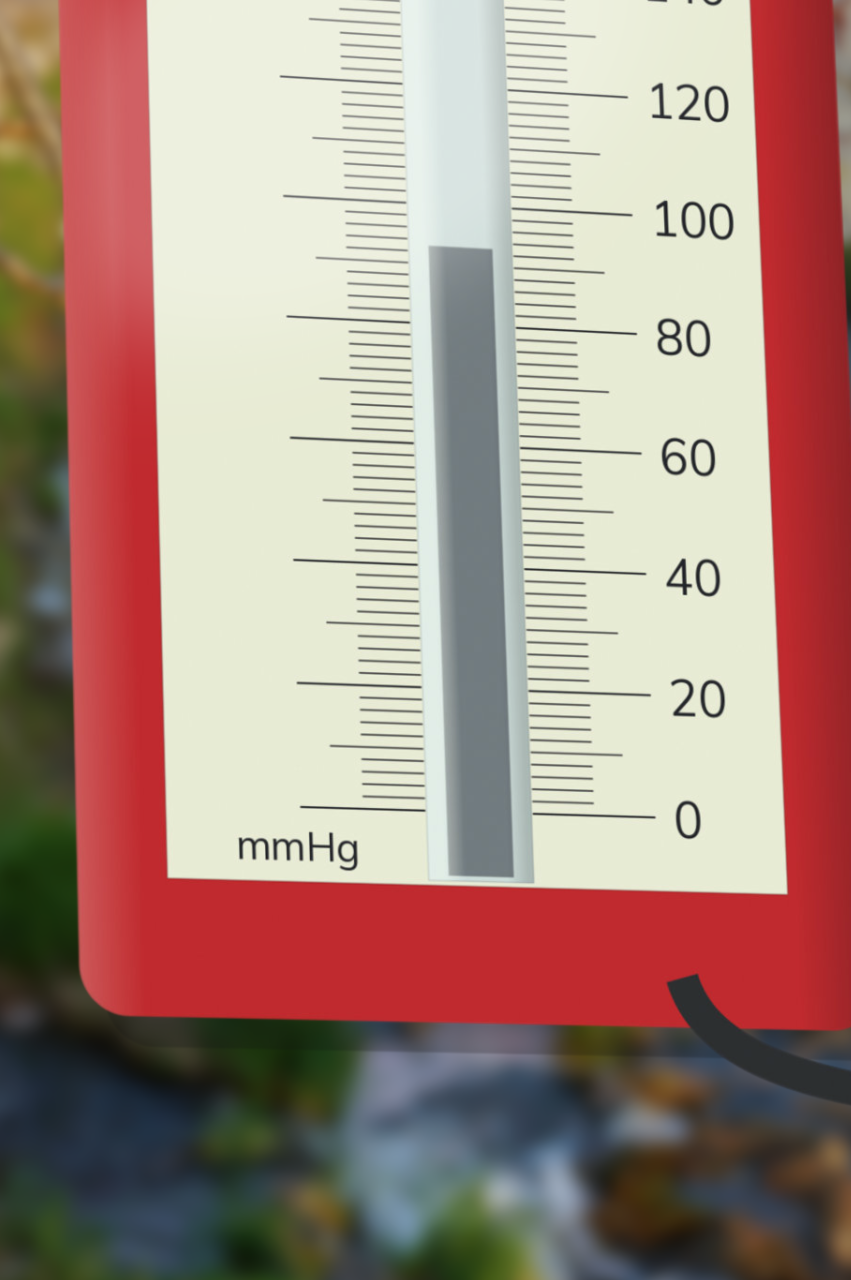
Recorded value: 93 mmHg
